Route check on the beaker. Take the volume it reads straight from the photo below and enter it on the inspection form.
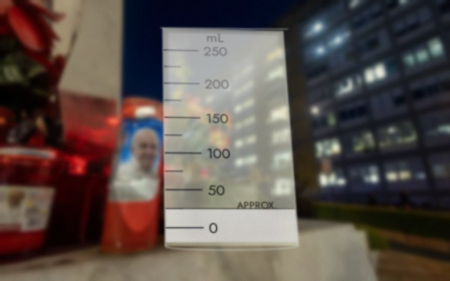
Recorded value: 25 mL
